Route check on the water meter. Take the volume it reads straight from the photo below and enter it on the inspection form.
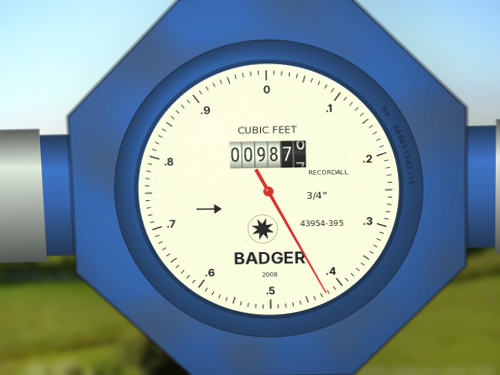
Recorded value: 9876.42 ft³
